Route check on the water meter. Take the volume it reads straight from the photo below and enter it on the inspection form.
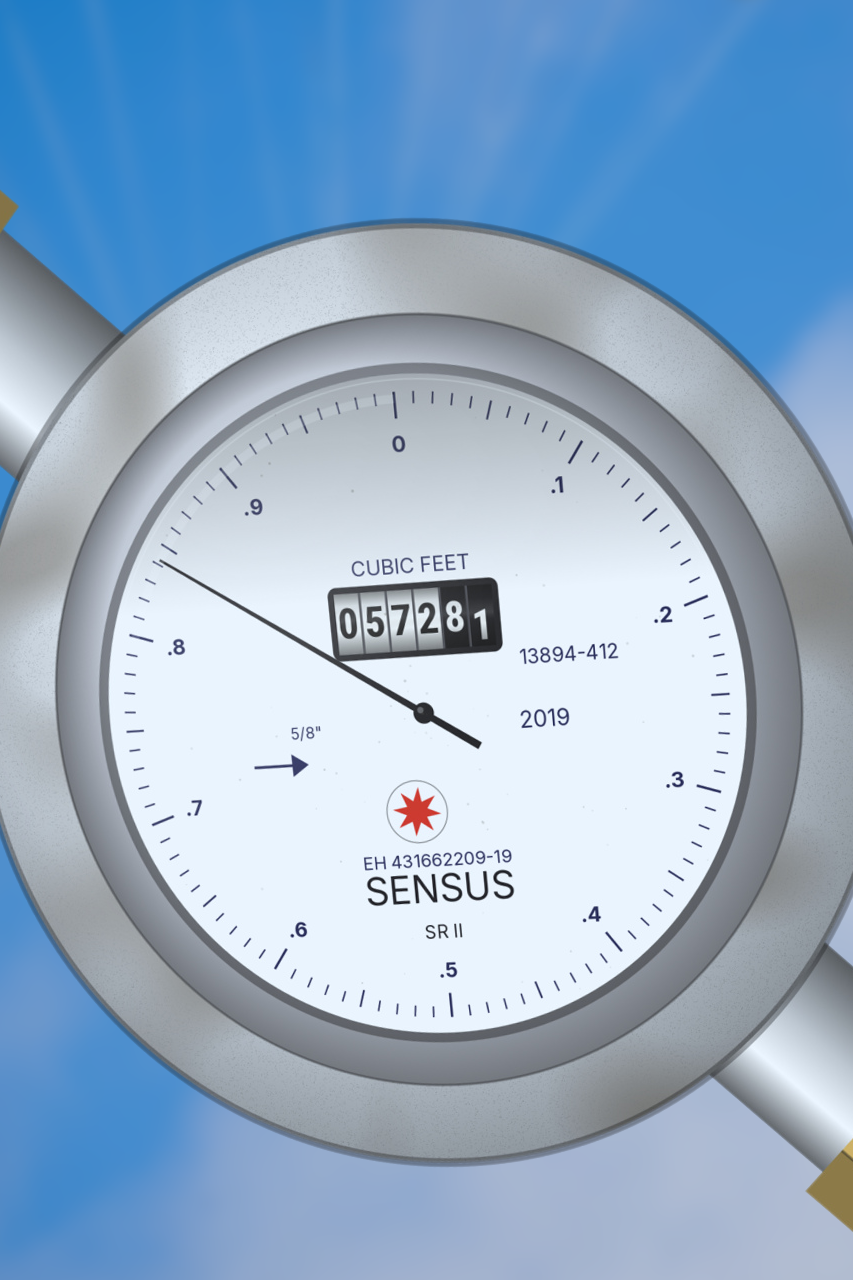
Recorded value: 57280.84 ft³
